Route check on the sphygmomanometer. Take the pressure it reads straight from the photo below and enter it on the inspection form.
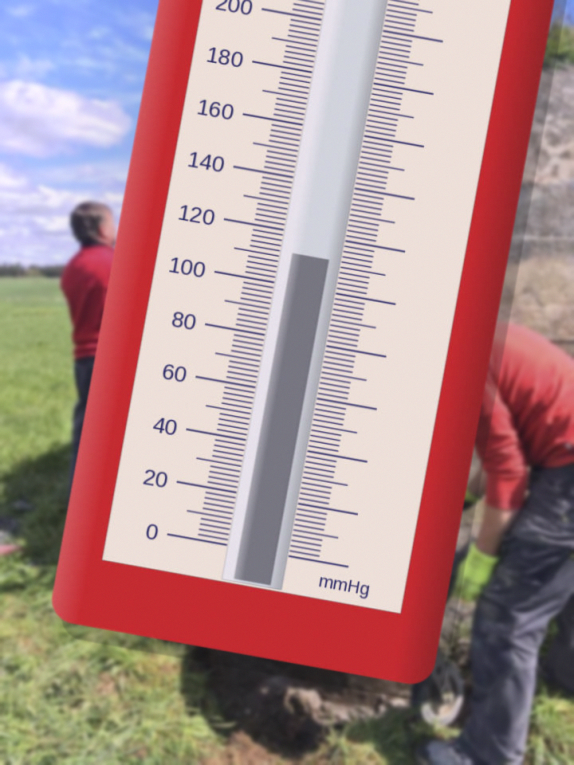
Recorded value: 112 mmHg
